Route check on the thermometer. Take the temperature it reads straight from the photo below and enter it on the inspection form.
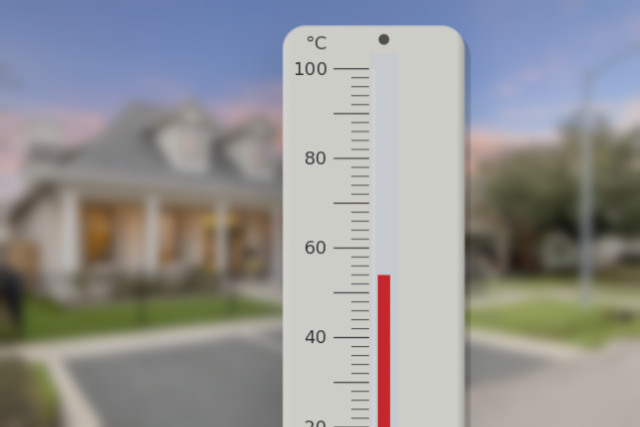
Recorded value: 54 °C
